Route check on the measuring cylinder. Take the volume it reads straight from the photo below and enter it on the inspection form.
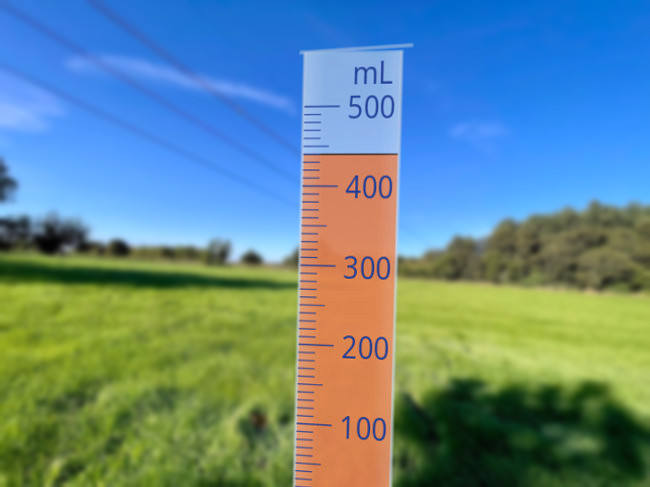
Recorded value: 440 mL
